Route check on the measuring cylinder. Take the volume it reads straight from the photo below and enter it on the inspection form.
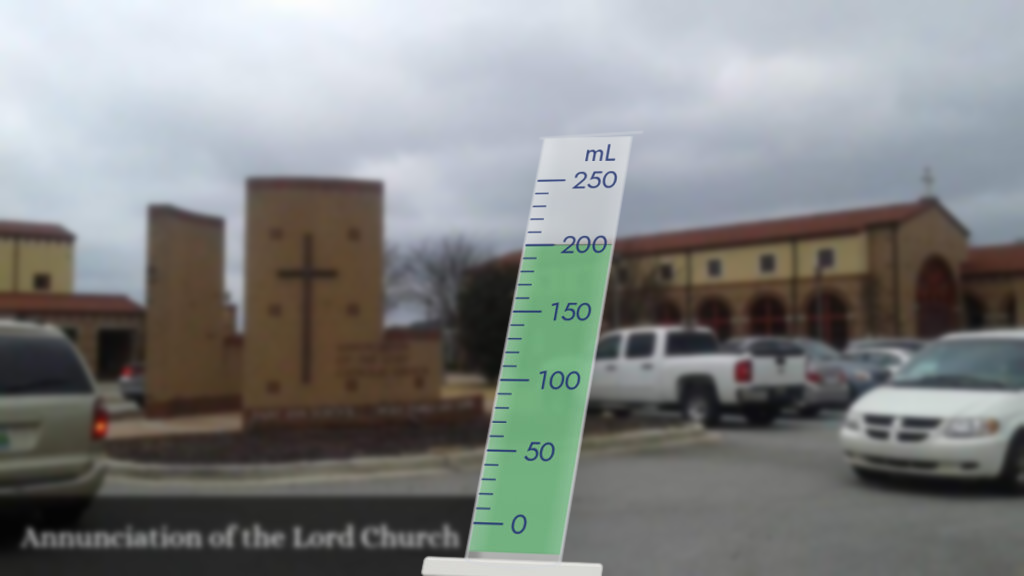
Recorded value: 200 mL
